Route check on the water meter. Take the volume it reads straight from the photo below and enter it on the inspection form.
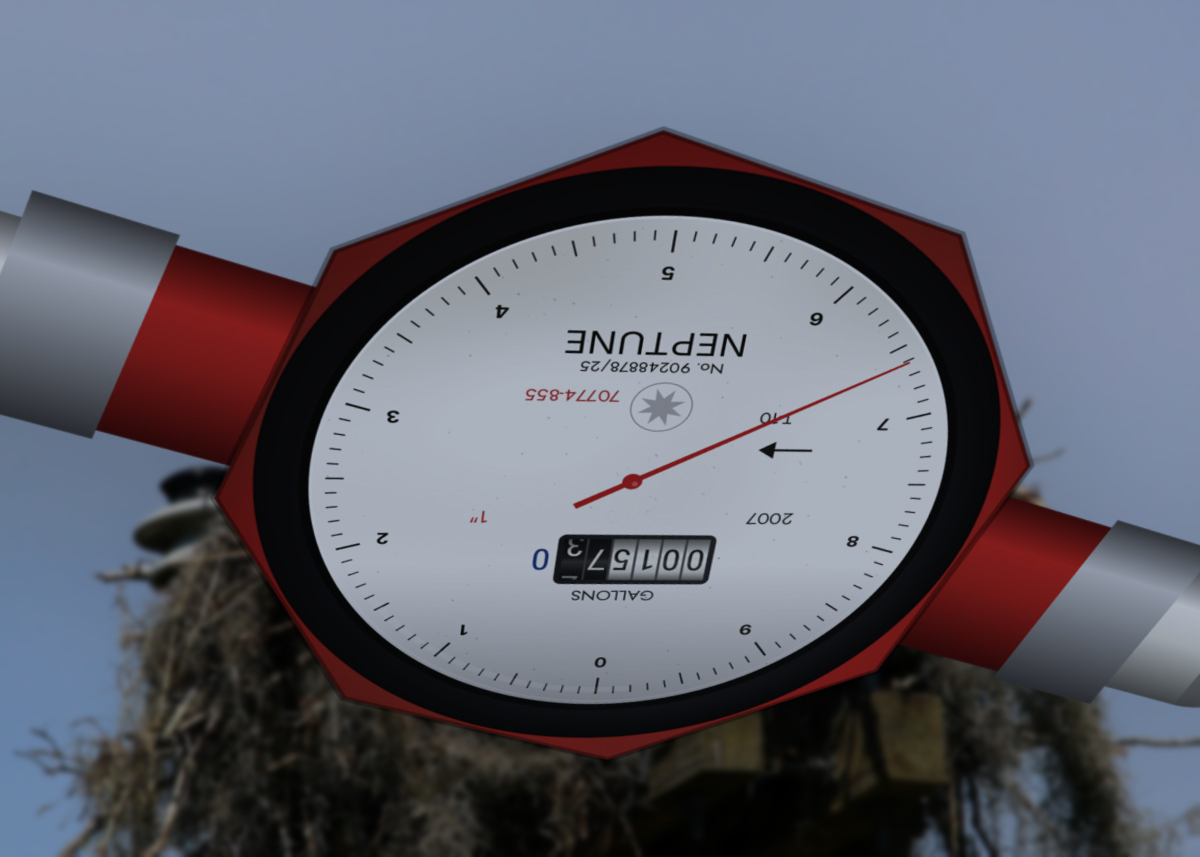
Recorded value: 15726.6 gal
